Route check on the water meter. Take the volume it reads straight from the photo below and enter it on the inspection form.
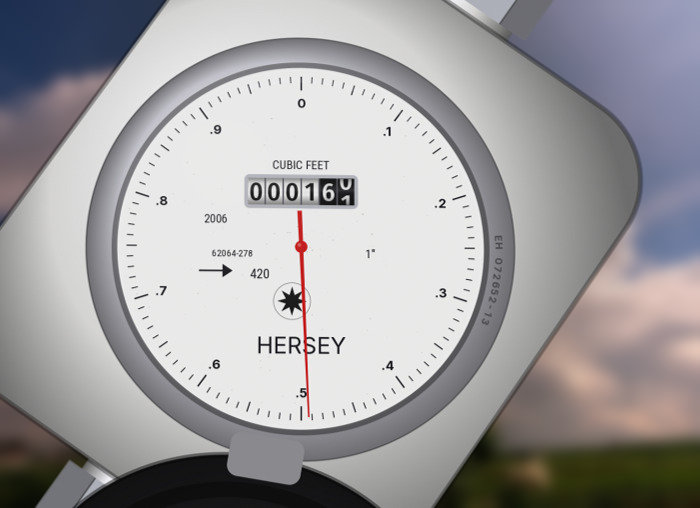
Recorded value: 160.49 ft³
